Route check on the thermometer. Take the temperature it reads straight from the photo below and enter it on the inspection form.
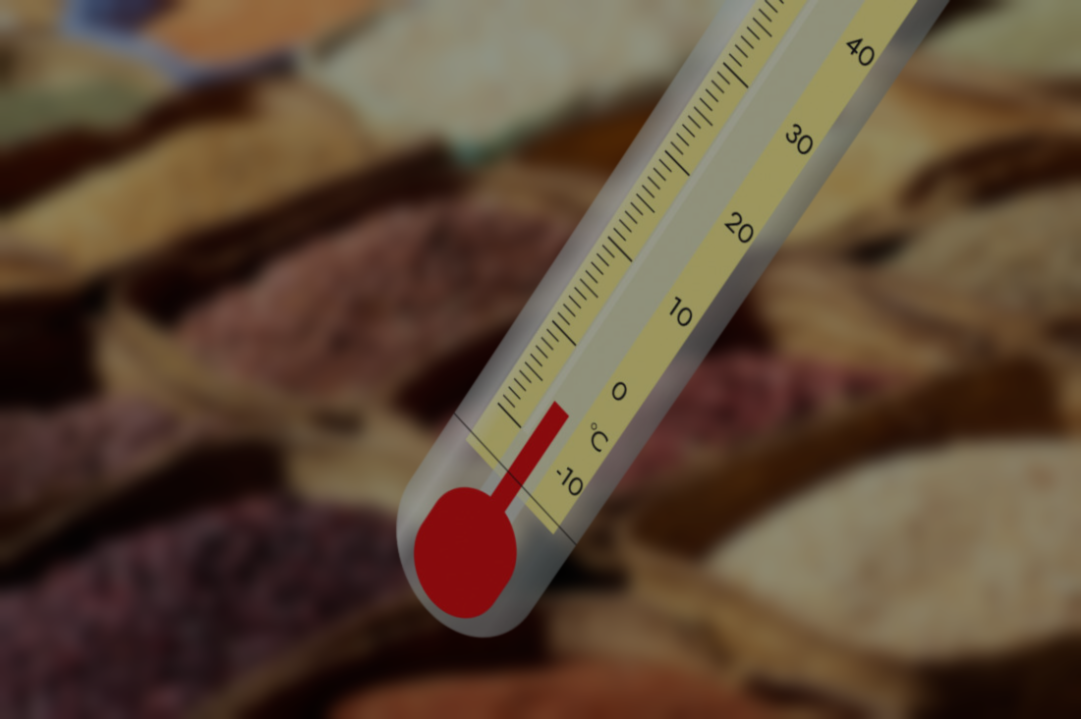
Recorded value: -5.5 °C
